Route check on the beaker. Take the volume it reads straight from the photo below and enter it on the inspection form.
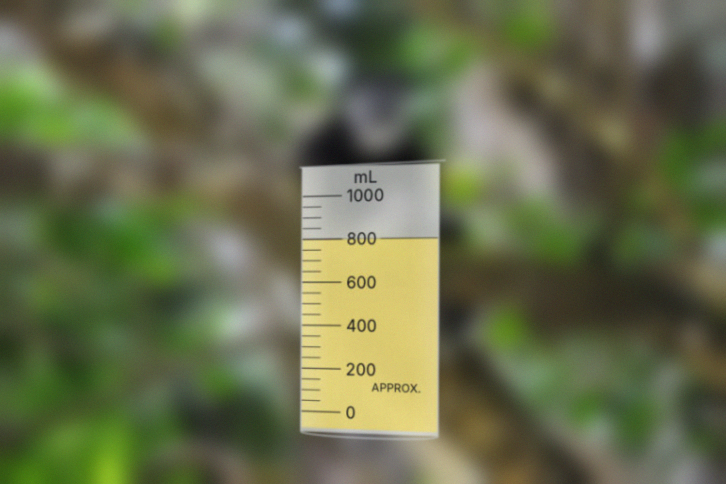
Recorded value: 800 mL
